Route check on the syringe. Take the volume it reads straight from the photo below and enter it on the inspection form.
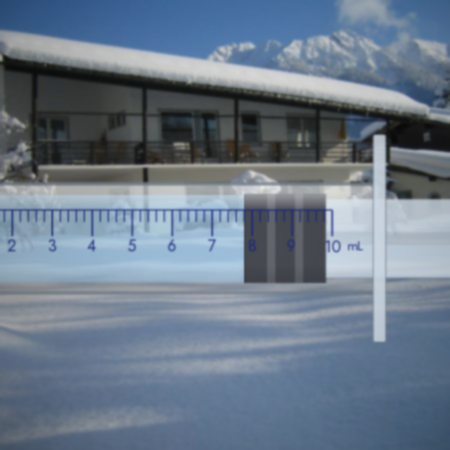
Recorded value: 7.8 mL
